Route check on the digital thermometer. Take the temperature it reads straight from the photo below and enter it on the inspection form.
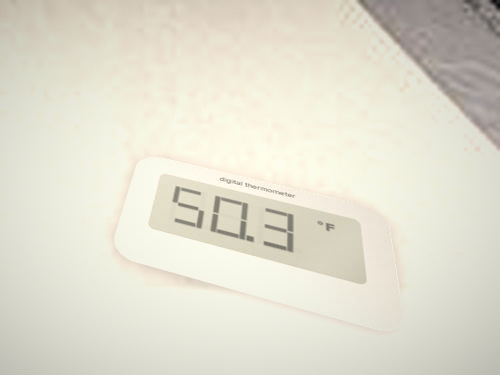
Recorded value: 50.3 °F
